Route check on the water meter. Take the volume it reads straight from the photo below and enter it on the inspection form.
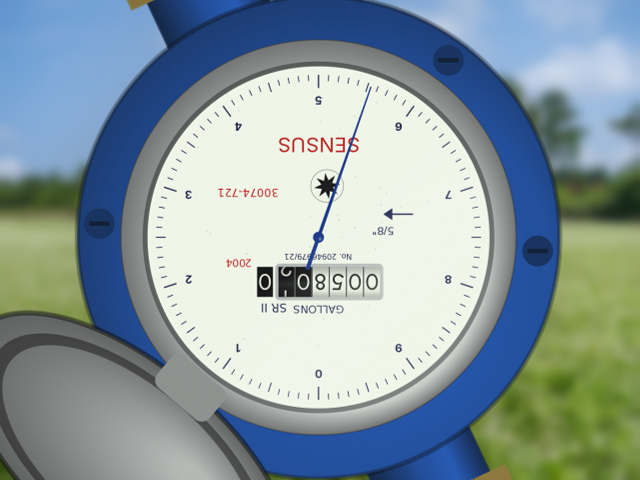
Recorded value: 58015.5 gal
